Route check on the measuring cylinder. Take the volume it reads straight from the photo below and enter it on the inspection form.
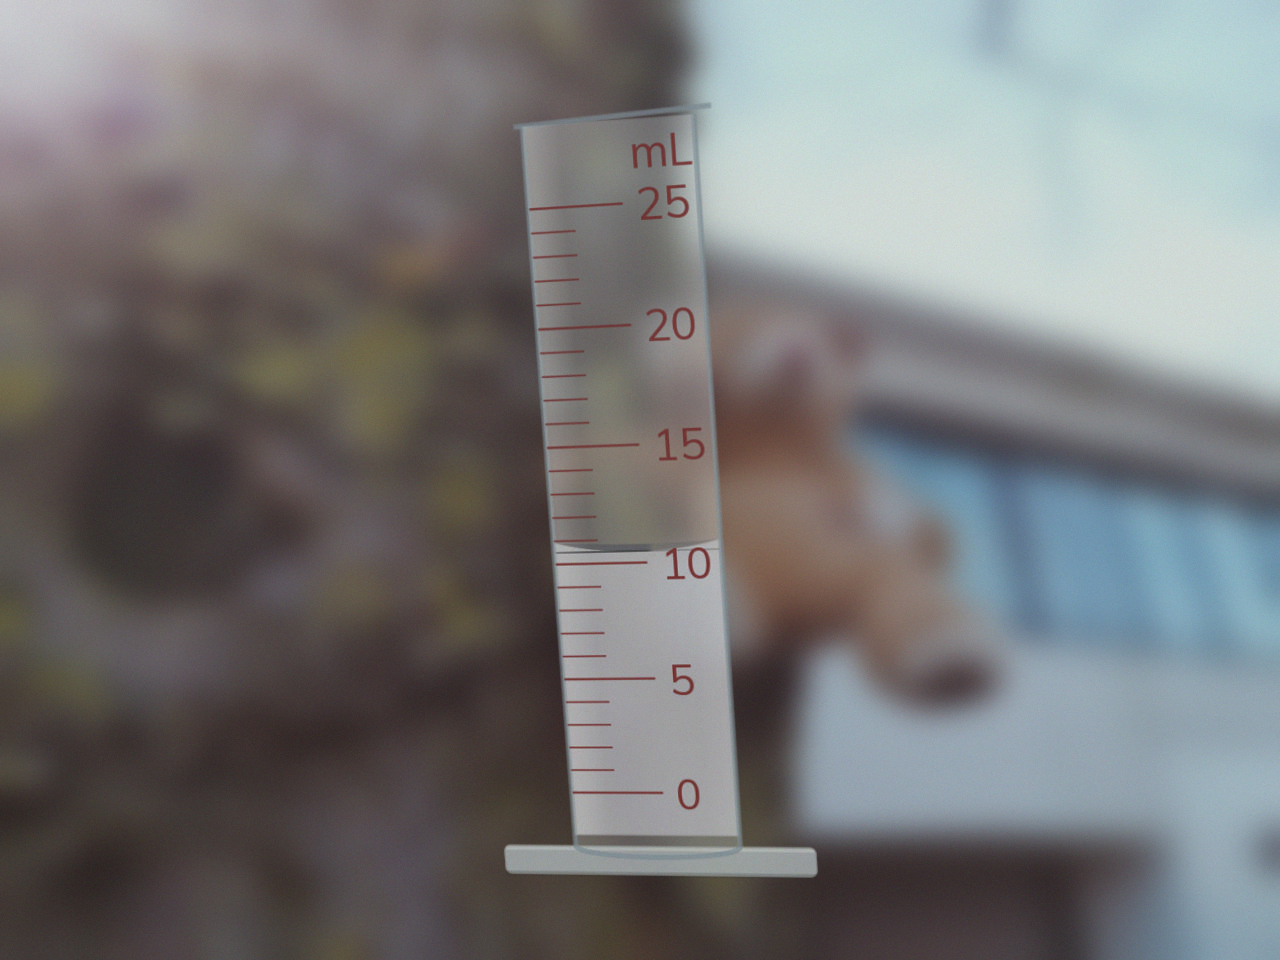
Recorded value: 10.5 mL
